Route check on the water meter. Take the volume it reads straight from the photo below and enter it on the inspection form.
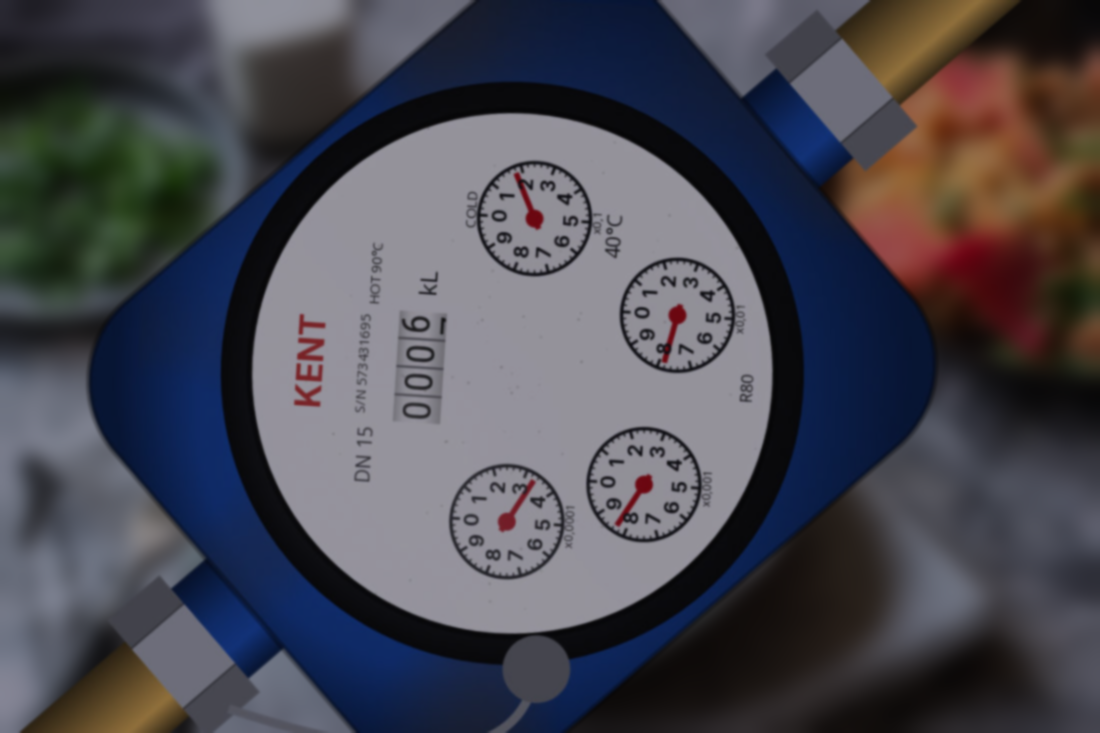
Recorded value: 6.1783 kL
